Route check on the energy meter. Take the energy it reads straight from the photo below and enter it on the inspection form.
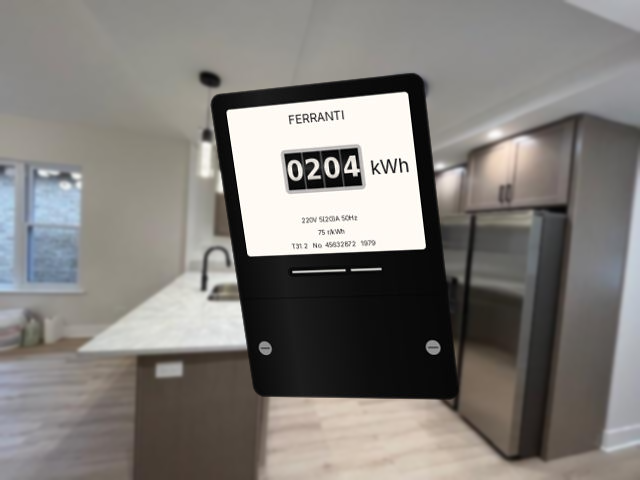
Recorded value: 204 kWh
